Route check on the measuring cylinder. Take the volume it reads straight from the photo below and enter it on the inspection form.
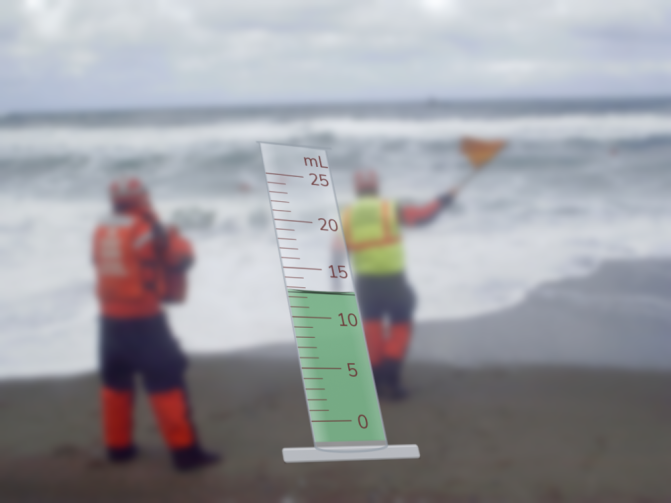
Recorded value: 12.5 mL
